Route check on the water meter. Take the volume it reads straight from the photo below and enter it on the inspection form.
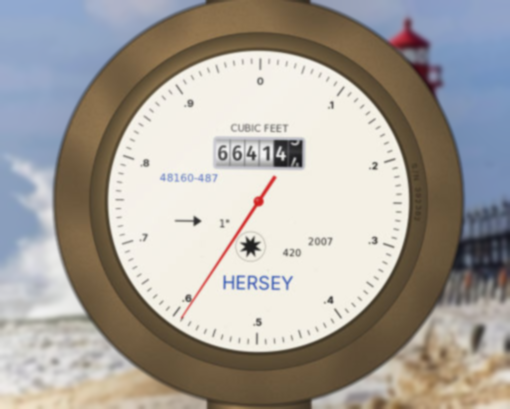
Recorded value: 664143.59 ft³
